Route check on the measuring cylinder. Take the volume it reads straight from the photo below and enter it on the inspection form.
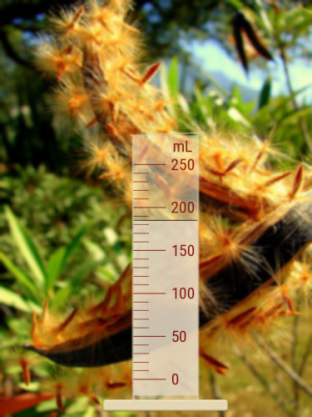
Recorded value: 185 mL
